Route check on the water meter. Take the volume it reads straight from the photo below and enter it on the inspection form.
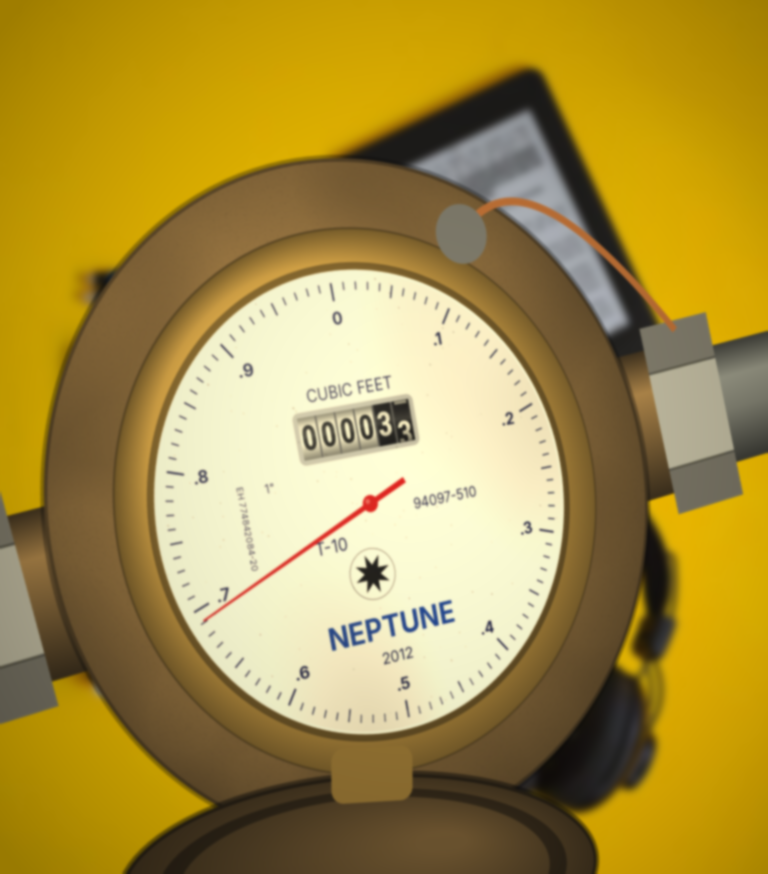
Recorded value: 32.69 ft³
